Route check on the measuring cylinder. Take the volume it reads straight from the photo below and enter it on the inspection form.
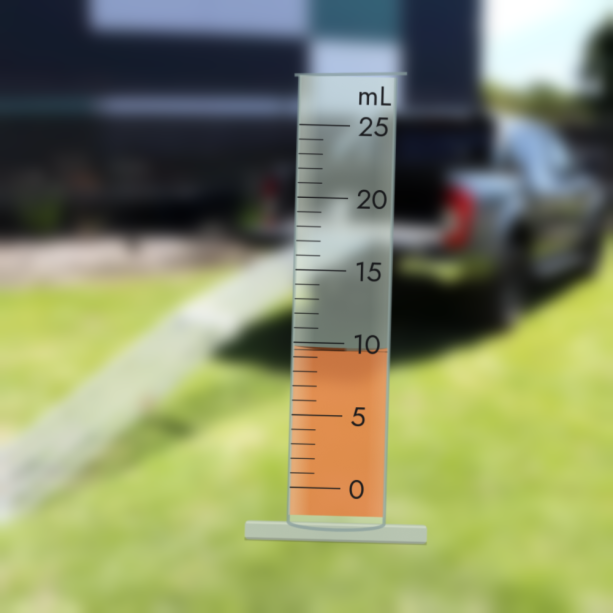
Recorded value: 9.5 mL
